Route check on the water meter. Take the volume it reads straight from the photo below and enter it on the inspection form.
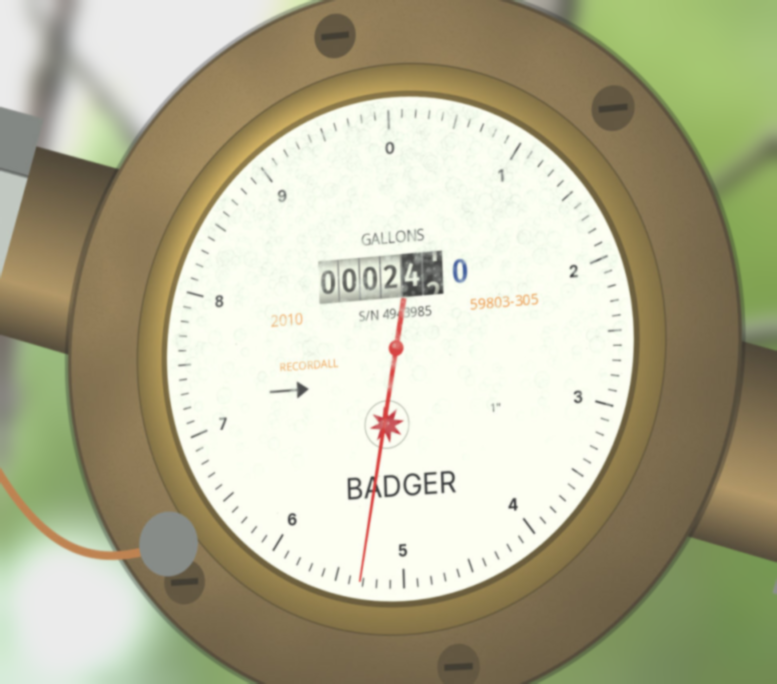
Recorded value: 2415.3 gal
